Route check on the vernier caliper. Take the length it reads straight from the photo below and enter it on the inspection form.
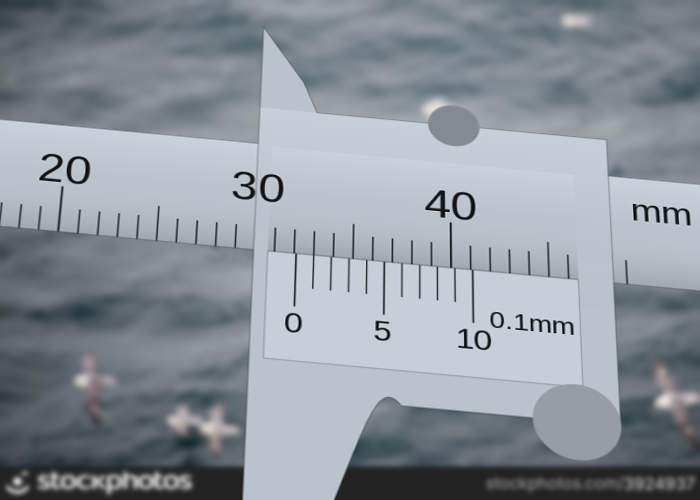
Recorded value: 32.1 mm
